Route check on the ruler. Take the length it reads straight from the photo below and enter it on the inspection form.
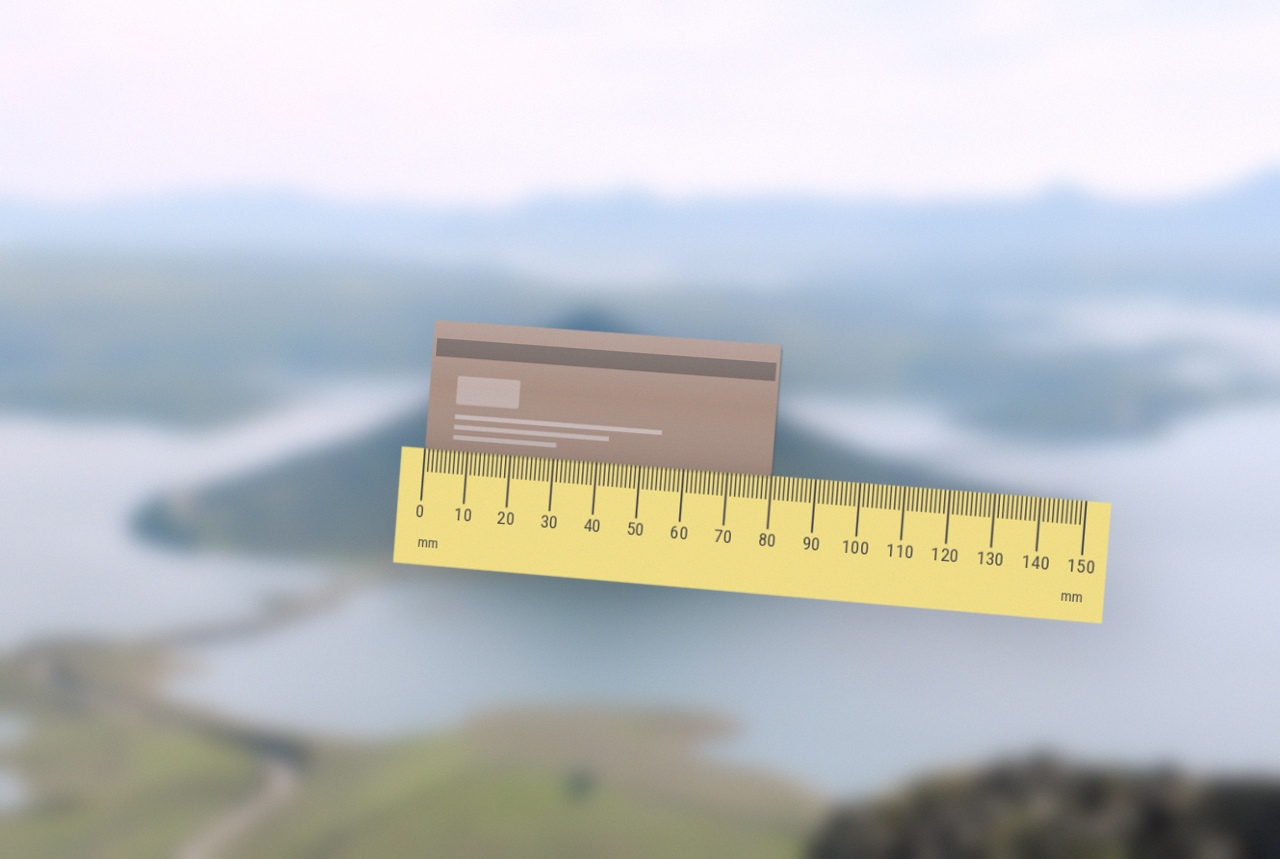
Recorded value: 80 mm
